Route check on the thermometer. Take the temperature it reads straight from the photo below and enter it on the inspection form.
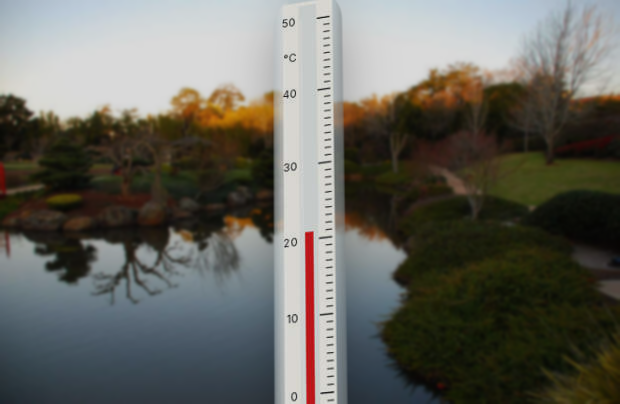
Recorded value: 21 °C
